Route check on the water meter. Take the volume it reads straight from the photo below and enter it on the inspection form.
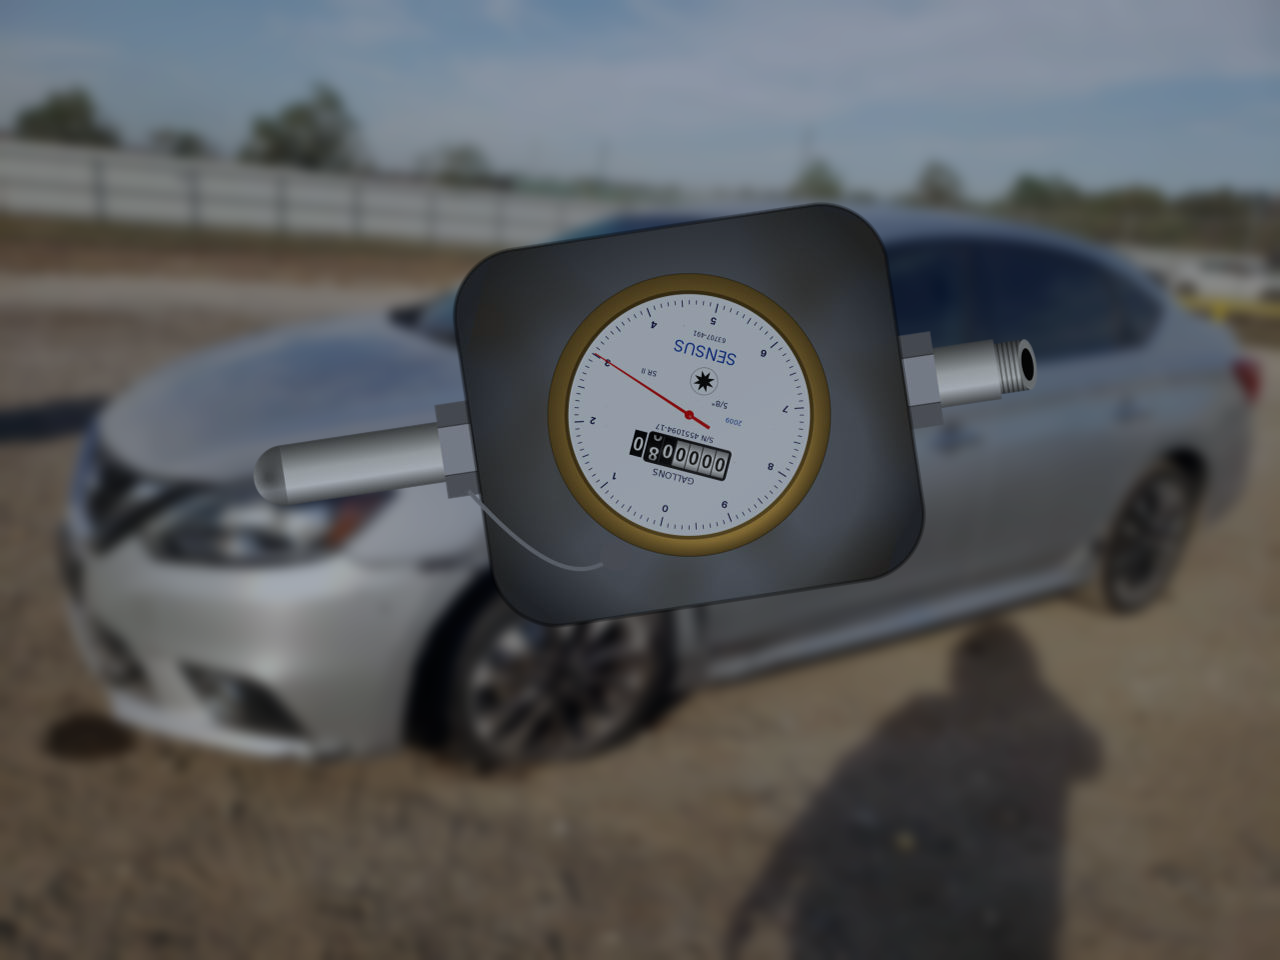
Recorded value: 83.0 gal
